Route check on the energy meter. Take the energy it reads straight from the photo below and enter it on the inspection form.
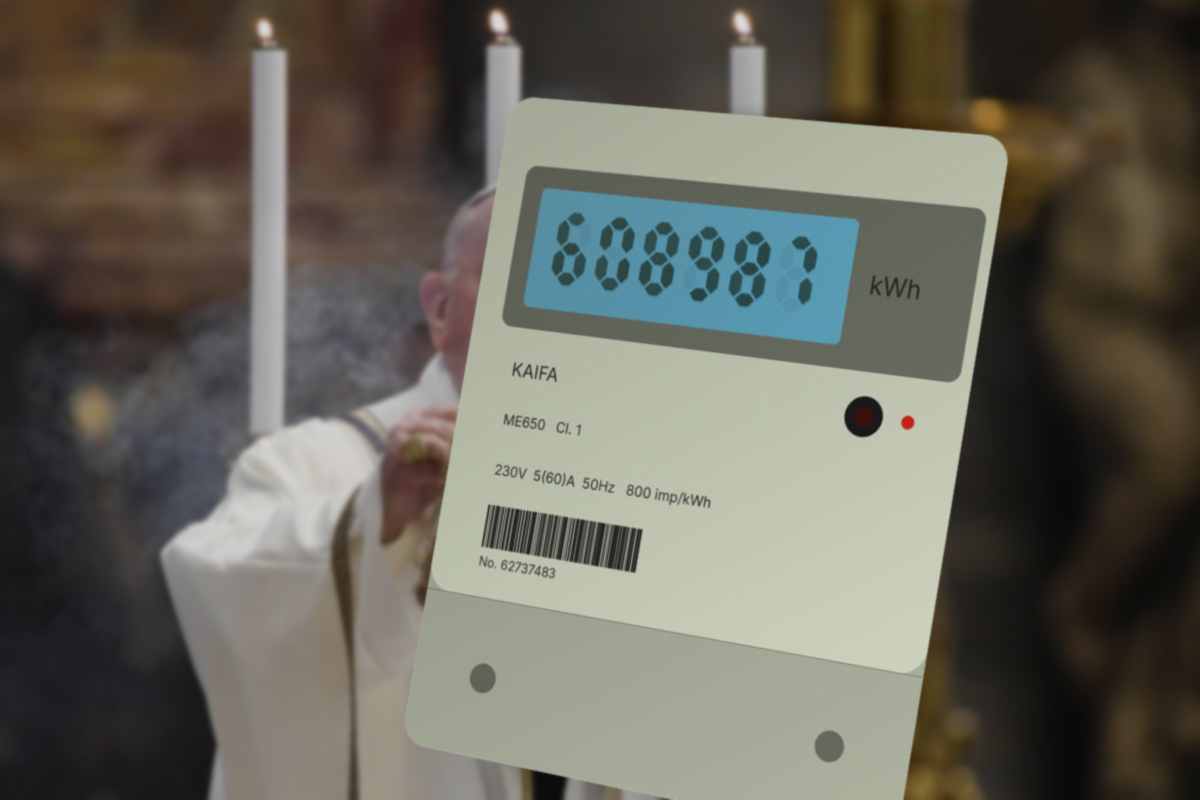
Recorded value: 608987 kWh
